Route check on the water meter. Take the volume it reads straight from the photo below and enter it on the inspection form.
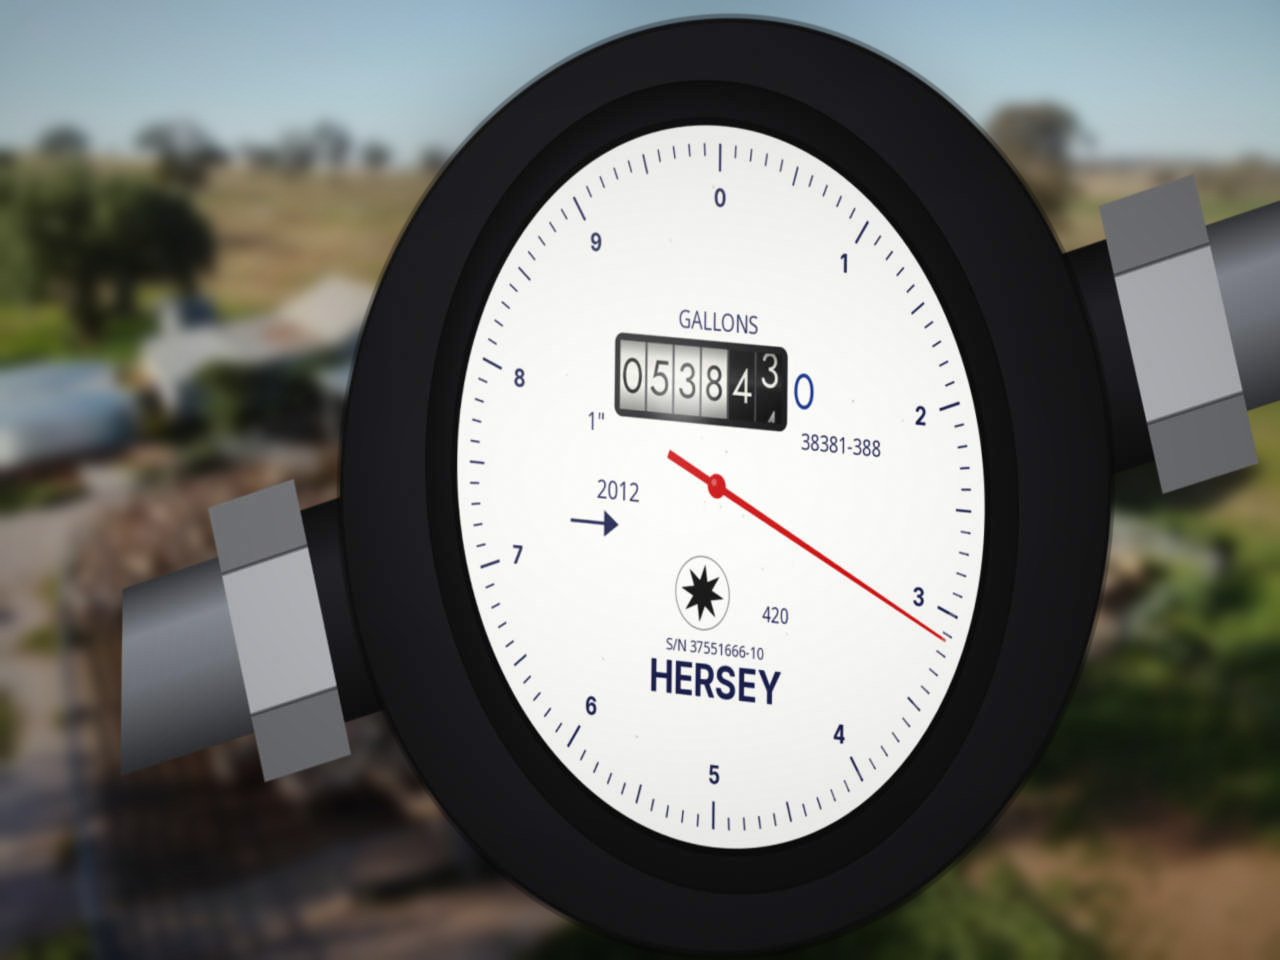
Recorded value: 538433.1 gal
